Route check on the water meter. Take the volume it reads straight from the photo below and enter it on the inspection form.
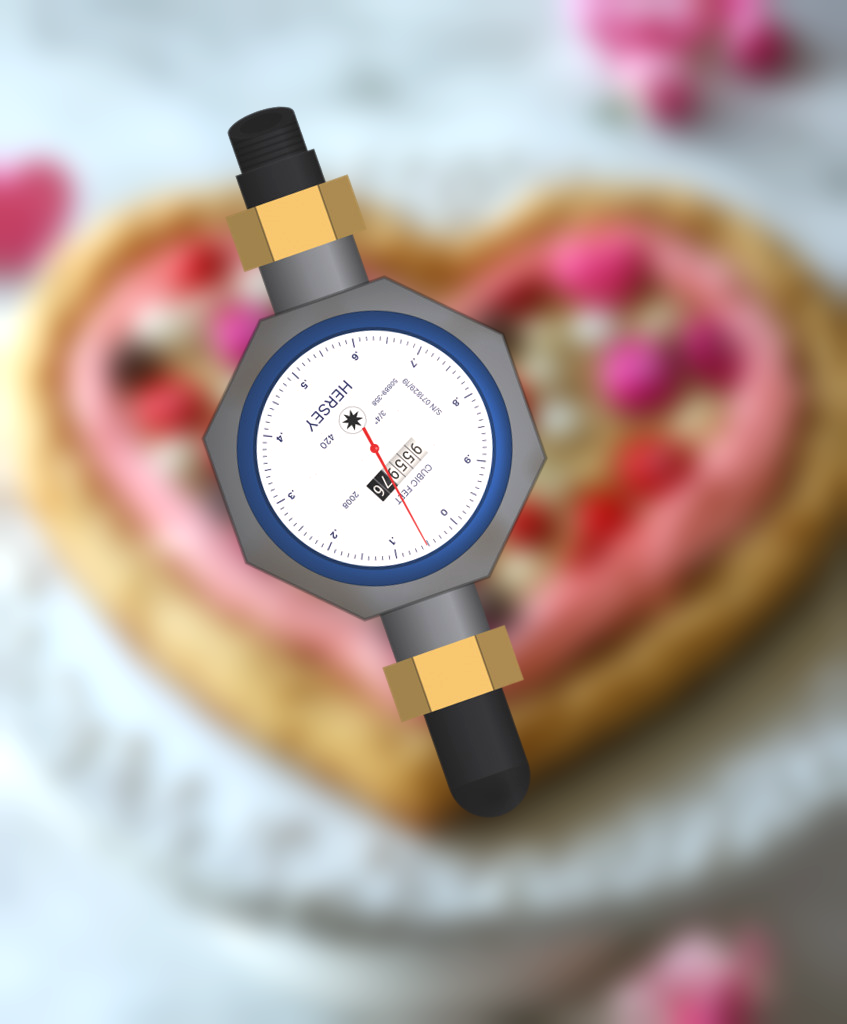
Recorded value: 955976.05 ft³
